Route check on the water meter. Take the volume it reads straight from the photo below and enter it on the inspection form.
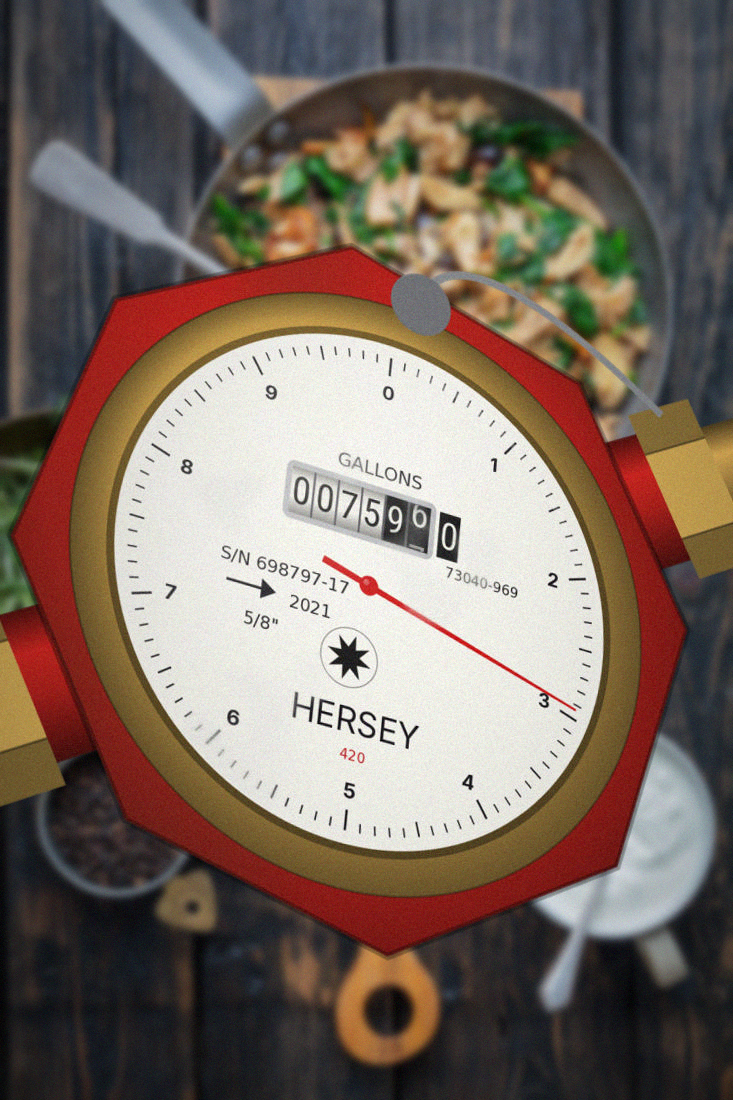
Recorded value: 75962.9 gal
